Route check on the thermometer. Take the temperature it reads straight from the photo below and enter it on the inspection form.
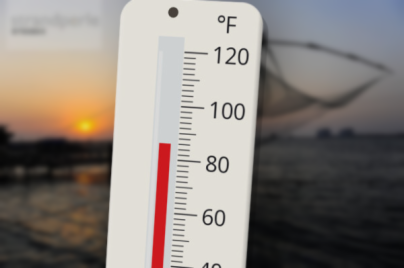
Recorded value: 86 °F
